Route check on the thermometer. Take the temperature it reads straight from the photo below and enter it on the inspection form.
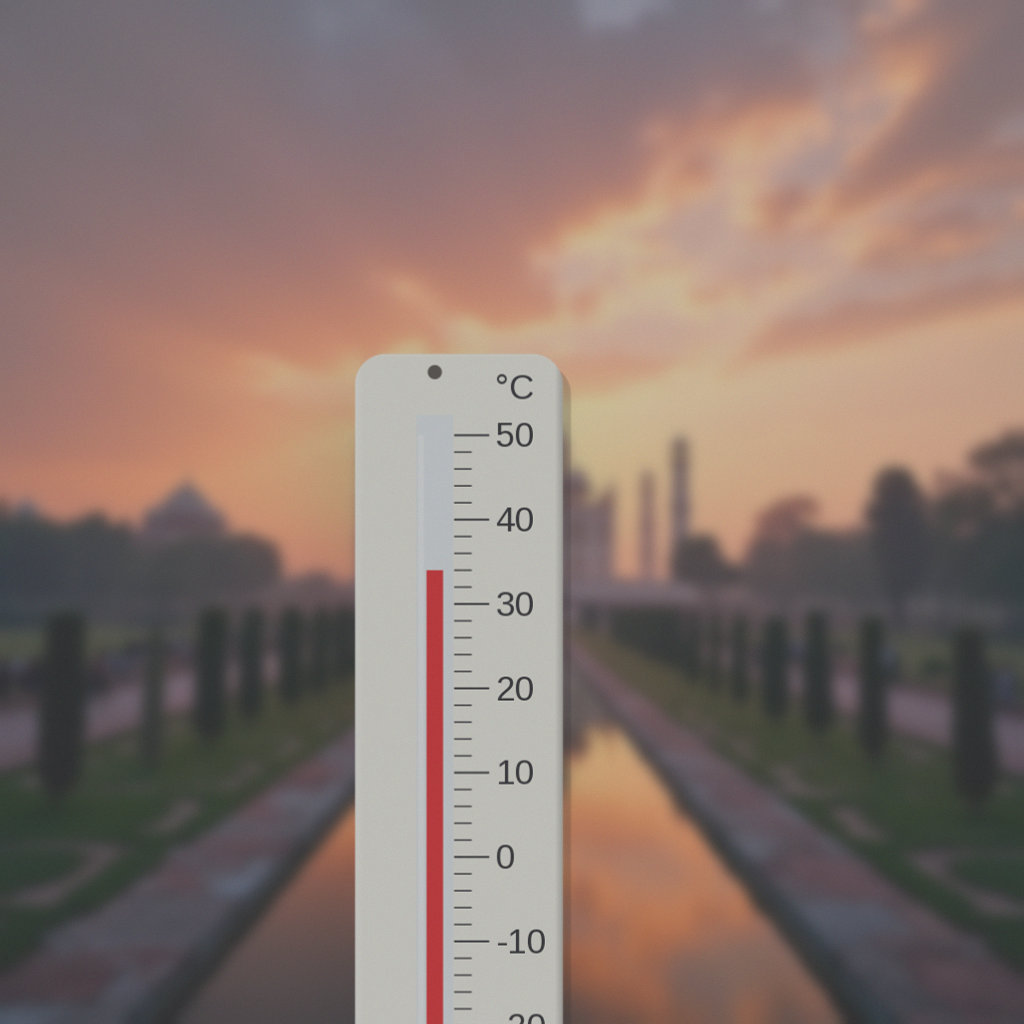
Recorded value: 34 °C
